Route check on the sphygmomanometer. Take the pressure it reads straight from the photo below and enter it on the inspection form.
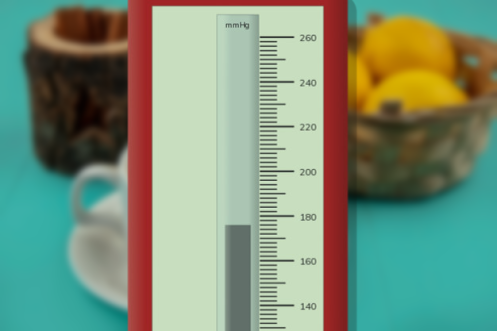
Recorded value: 176 mmHg
